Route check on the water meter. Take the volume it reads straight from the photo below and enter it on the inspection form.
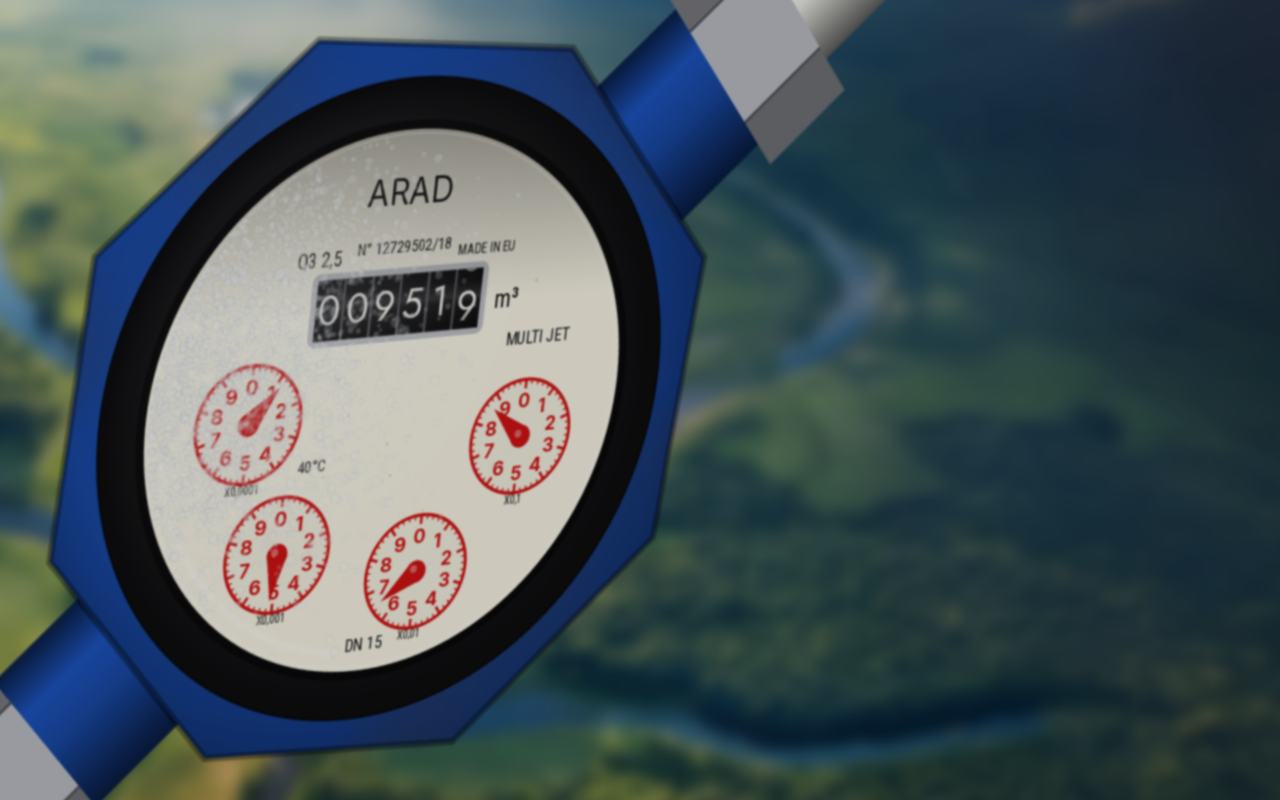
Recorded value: 9518.8651 m³
